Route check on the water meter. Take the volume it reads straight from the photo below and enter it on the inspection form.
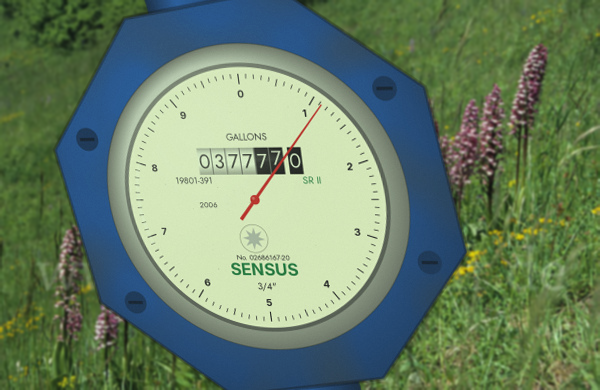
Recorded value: 377771.1 gal
